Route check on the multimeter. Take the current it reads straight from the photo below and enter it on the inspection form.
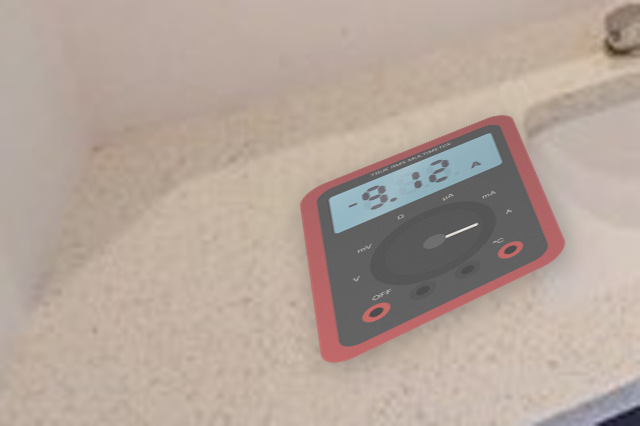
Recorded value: -9.12 A
